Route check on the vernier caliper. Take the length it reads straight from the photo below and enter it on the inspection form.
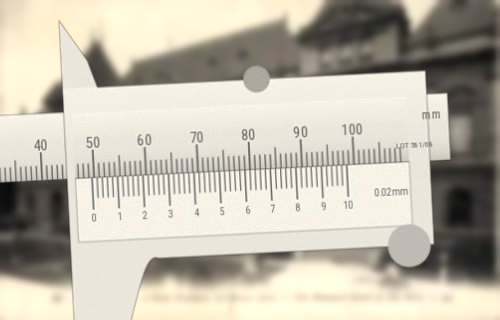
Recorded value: 49.6 mm
